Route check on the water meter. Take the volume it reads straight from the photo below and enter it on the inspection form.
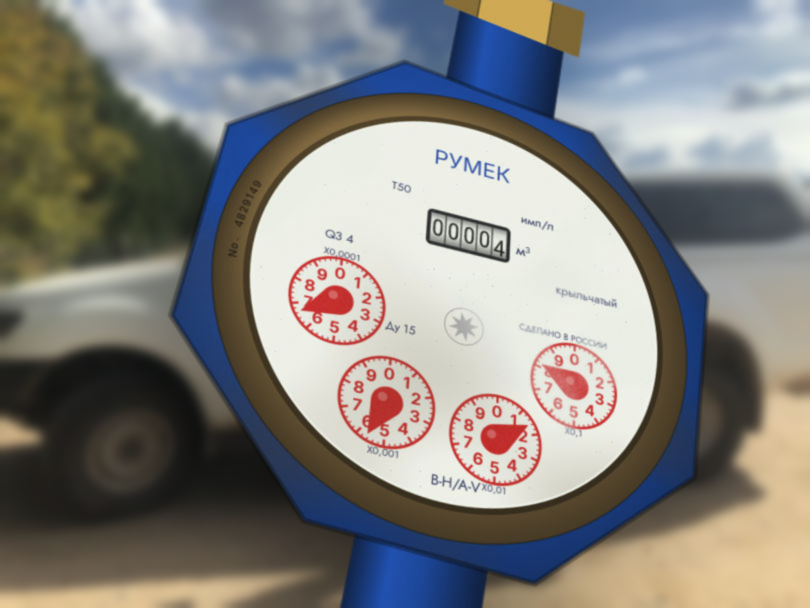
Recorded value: 3.8156 m³
